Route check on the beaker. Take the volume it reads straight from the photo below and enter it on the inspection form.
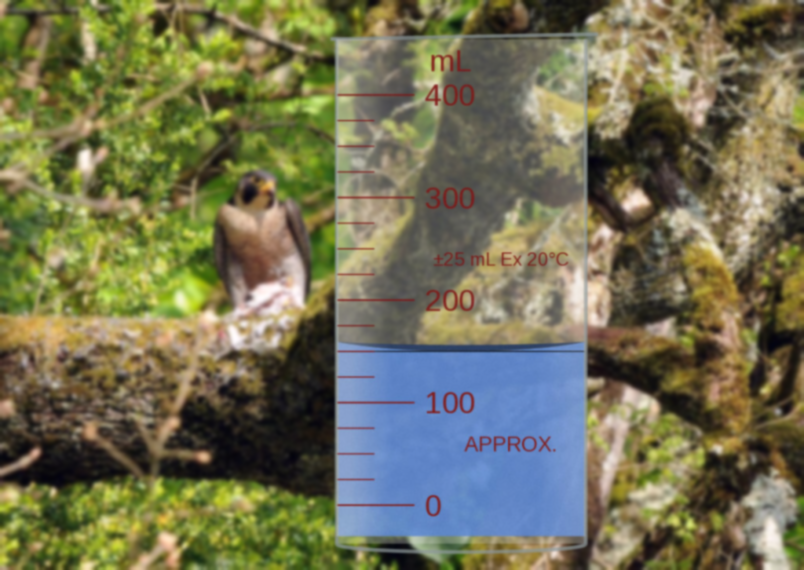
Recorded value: 150 mL
